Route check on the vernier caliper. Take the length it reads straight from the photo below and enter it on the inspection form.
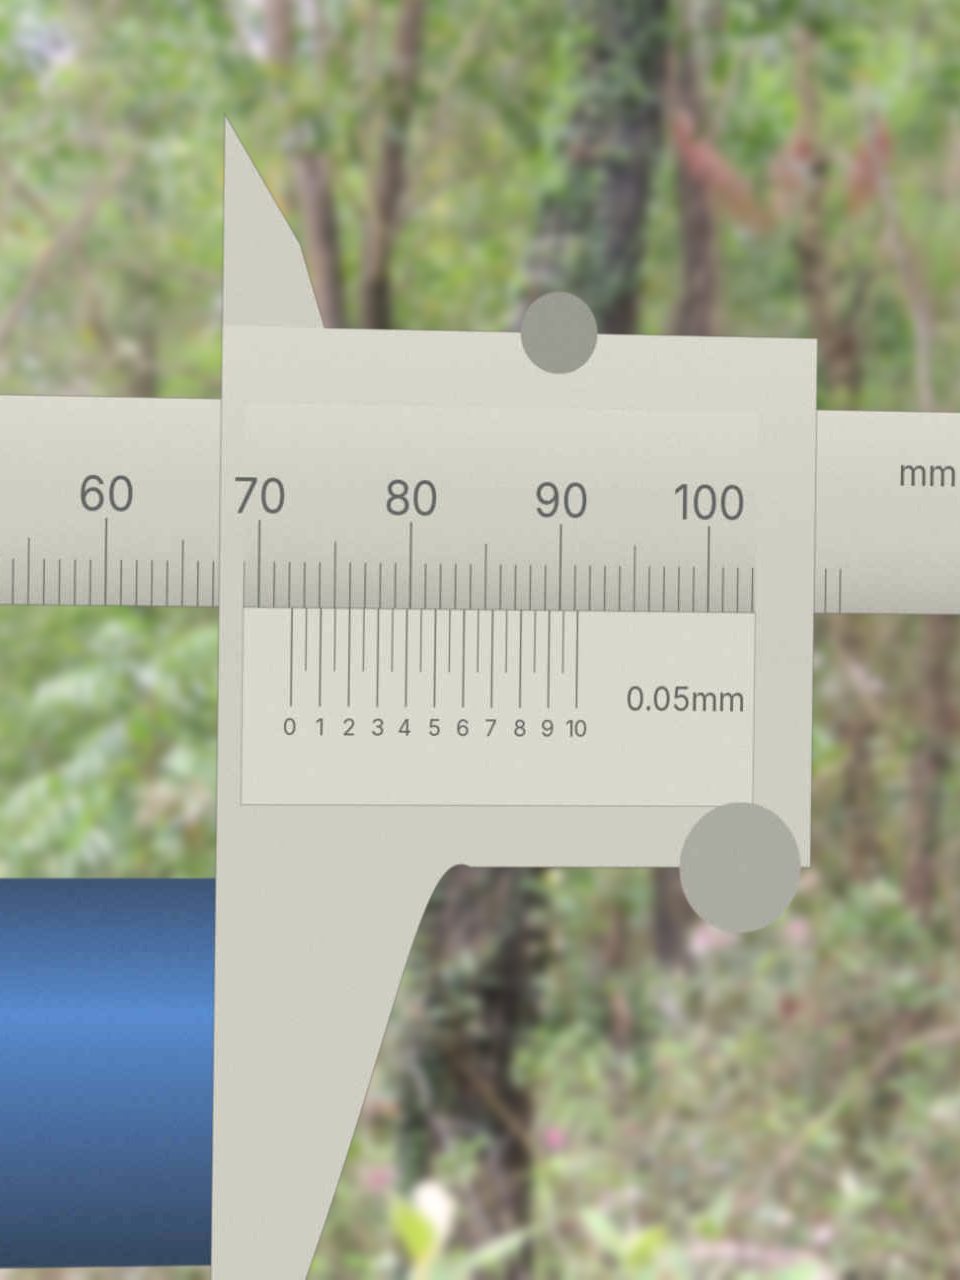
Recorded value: 72.2 mm
